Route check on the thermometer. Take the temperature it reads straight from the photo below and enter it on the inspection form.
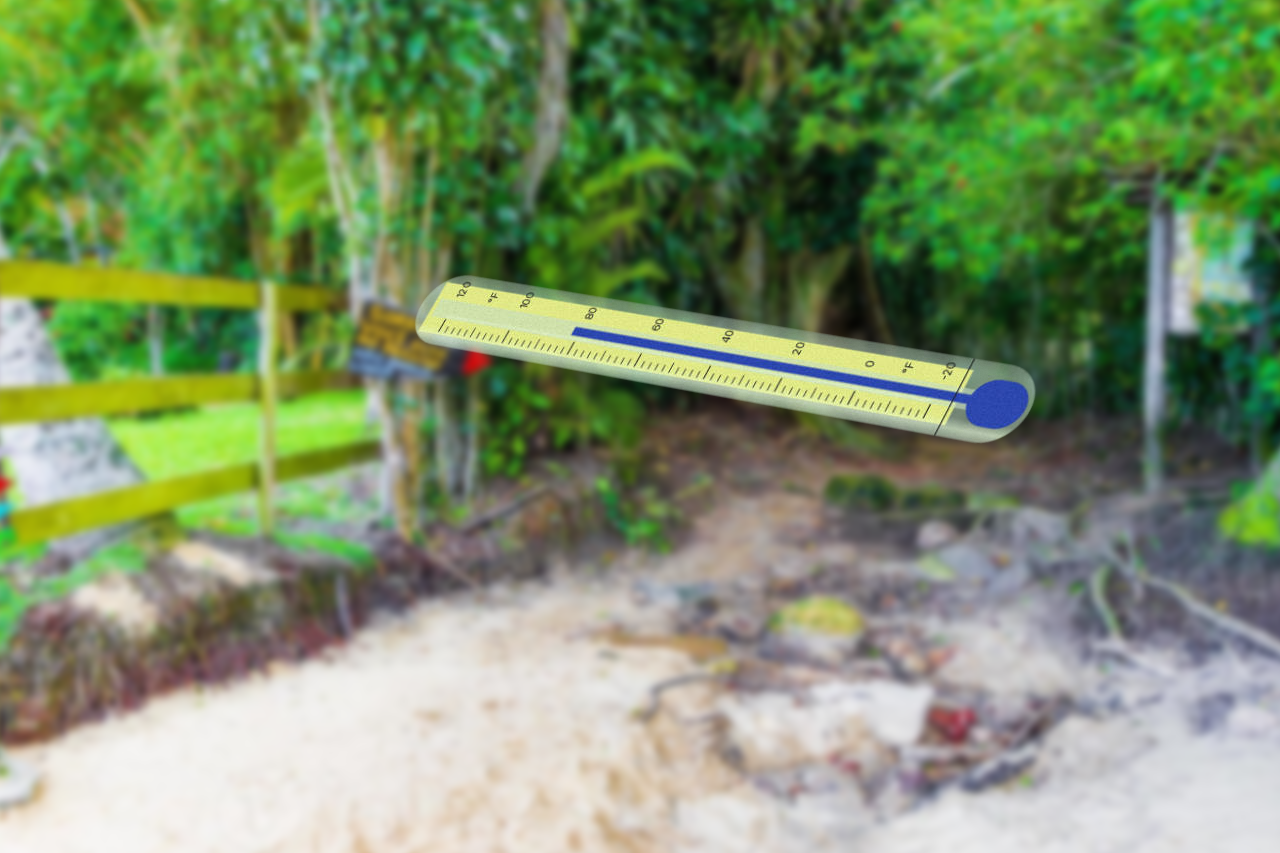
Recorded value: 82 °F
